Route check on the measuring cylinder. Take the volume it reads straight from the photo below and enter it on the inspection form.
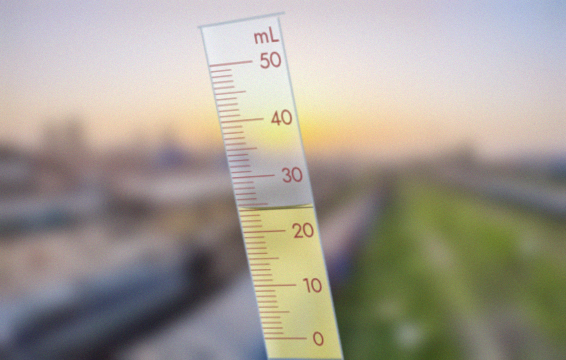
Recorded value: 24 mL
